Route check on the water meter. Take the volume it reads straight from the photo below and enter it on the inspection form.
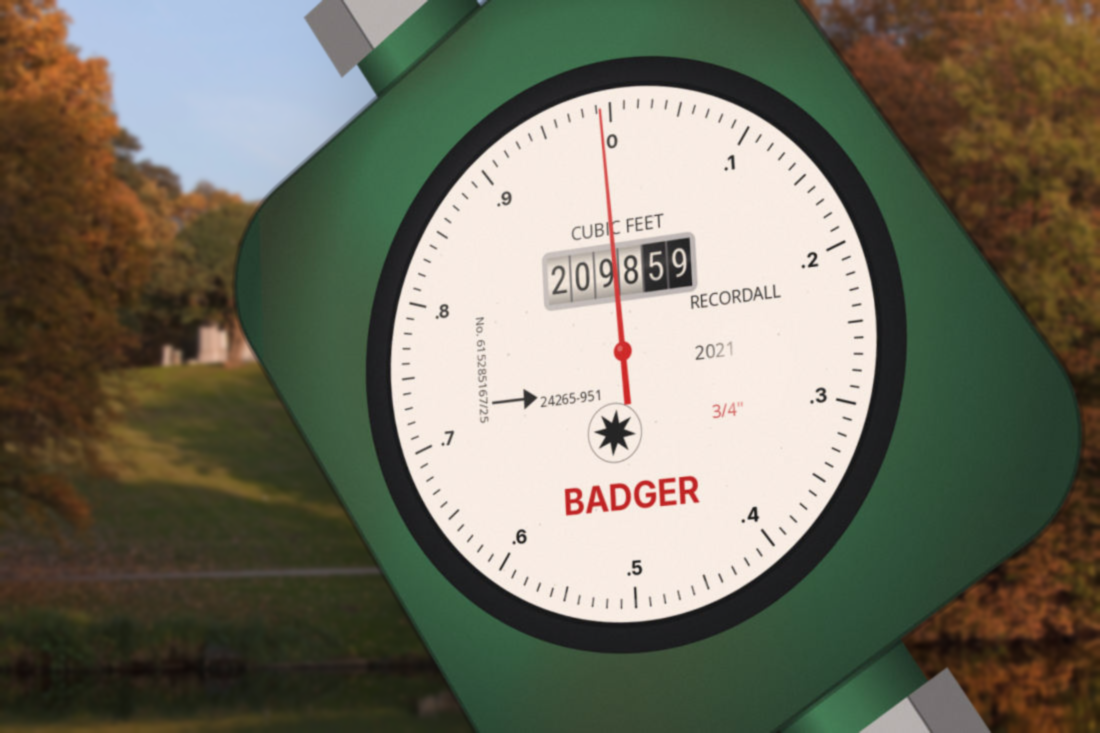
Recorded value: 209858.99 ft³
